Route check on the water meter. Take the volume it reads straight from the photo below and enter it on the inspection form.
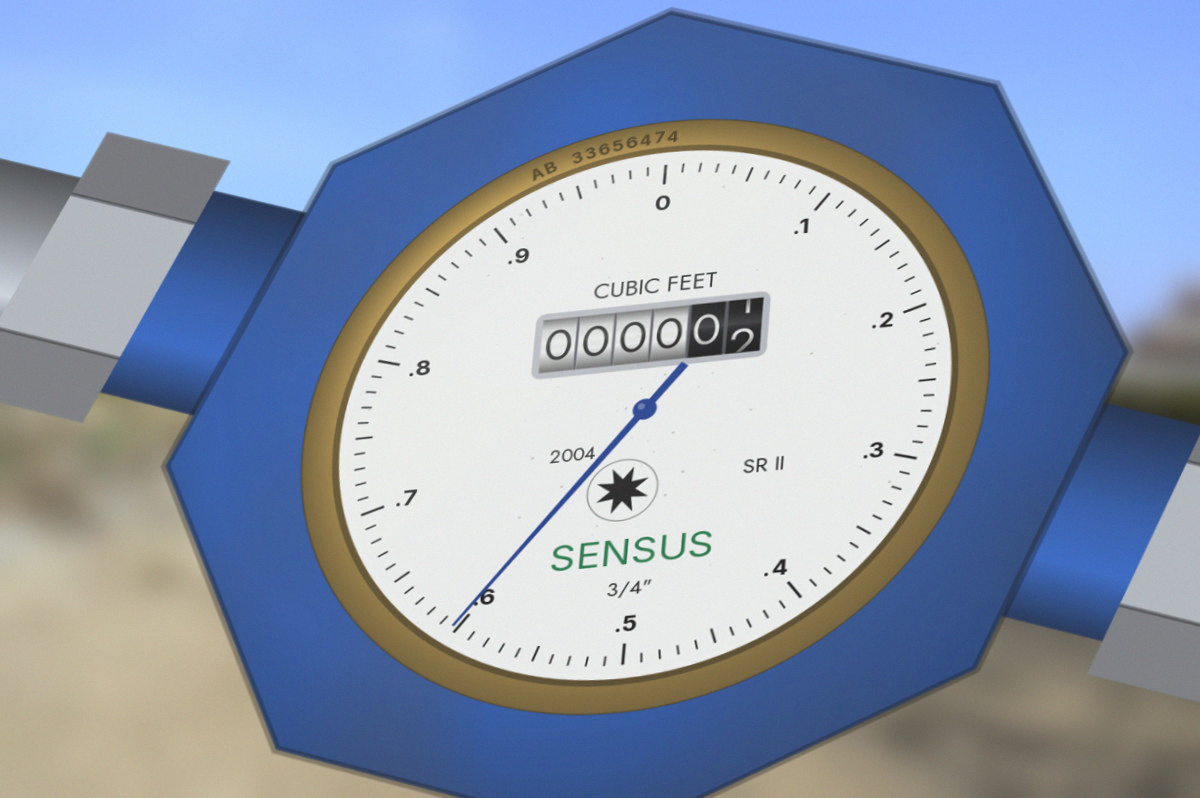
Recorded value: 1.60 ft³
